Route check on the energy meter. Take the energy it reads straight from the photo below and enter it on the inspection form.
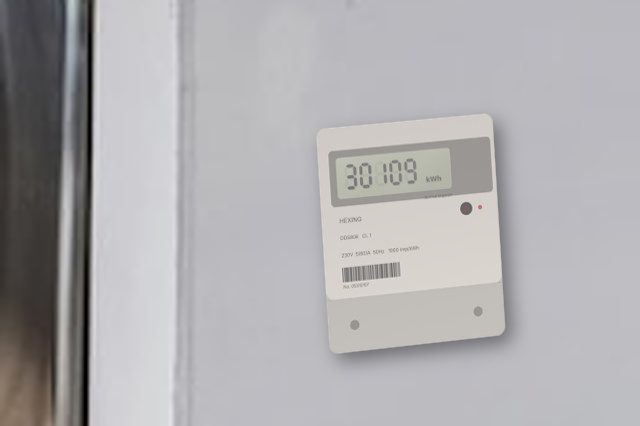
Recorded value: 30109 kWh
